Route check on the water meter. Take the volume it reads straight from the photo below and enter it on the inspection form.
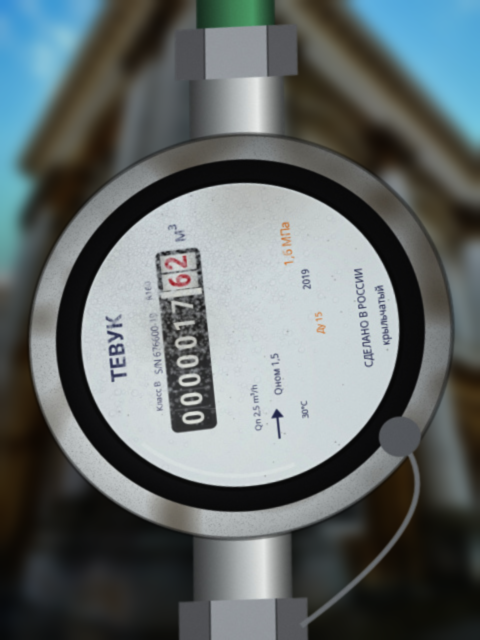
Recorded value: 17.62 m³
